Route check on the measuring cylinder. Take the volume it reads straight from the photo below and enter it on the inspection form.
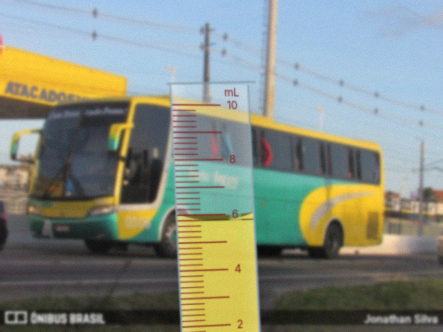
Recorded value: 5.8 mL
